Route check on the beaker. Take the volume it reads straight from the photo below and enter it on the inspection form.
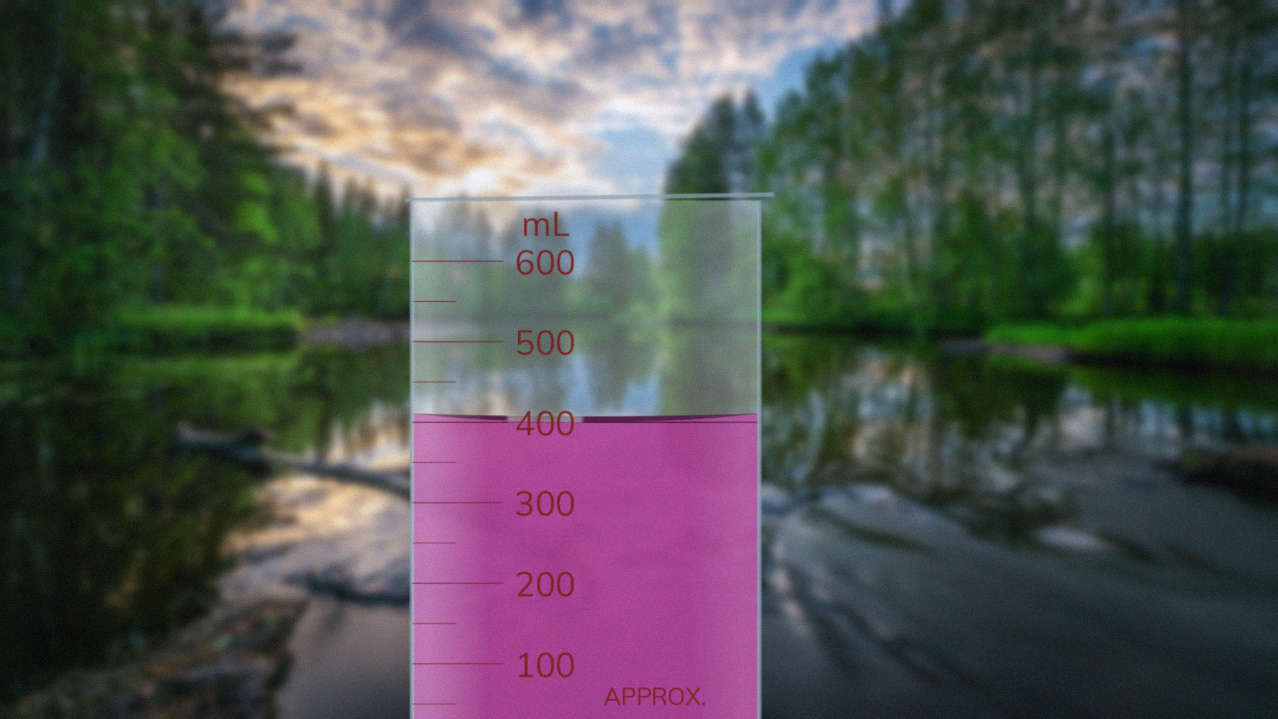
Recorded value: 400 mL
